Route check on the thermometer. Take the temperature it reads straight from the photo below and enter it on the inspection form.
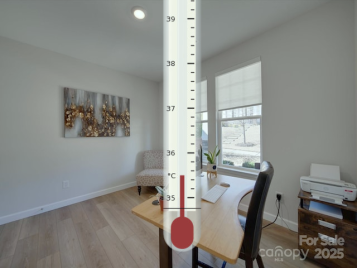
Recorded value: 35.5 °C
